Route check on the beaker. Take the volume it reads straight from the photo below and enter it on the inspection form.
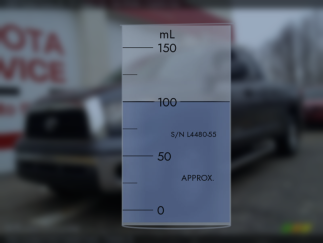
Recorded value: 100 mL
